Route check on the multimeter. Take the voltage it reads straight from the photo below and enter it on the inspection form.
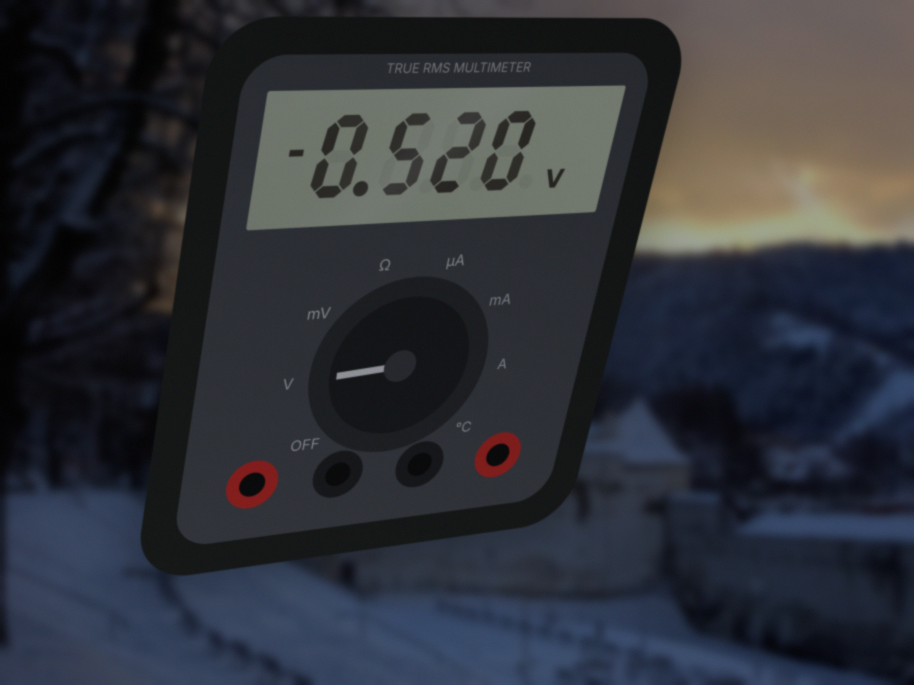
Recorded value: -0.520 V
